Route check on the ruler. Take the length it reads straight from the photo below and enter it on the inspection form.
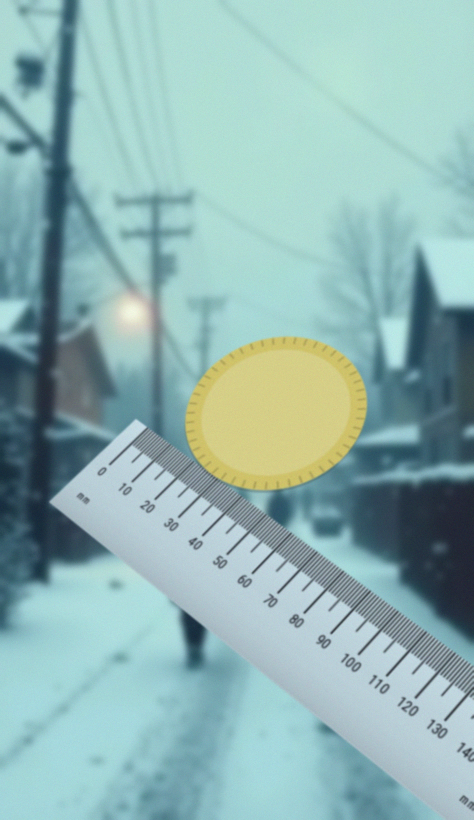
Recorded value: 55 mm
